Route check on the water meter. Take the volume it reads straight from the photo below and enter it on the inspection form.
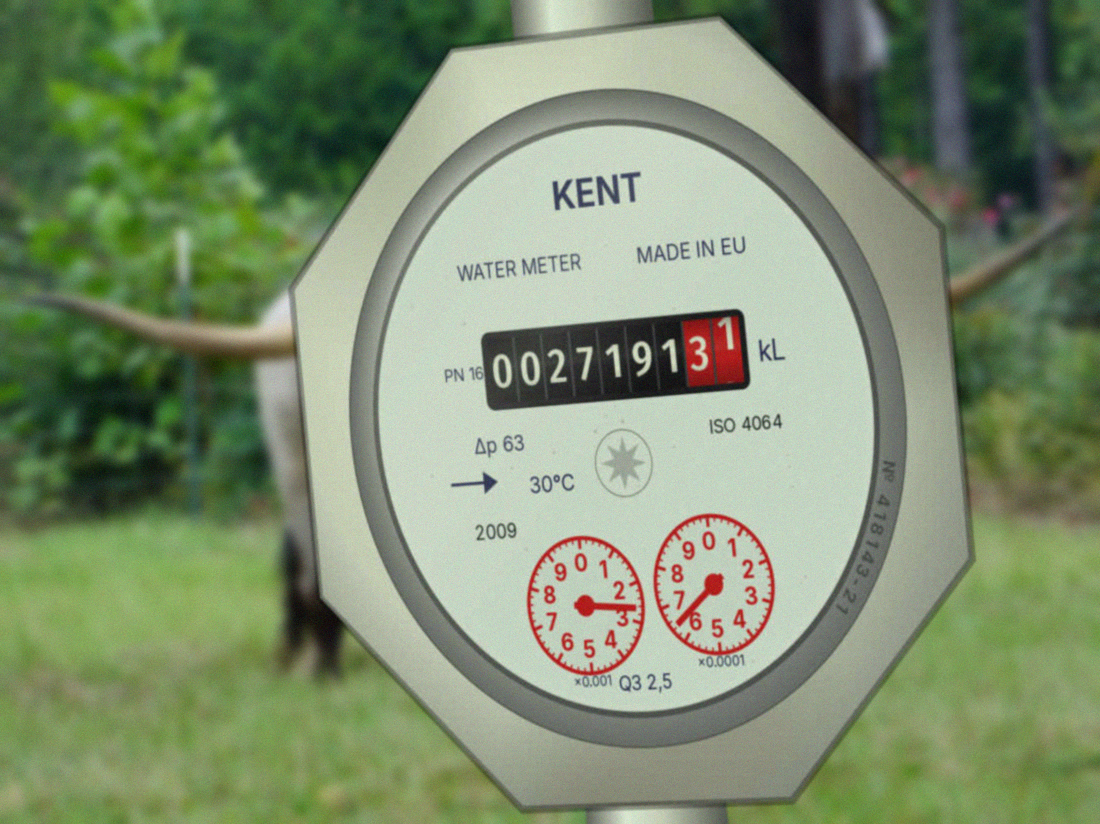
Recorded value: 27191.3126 kL
